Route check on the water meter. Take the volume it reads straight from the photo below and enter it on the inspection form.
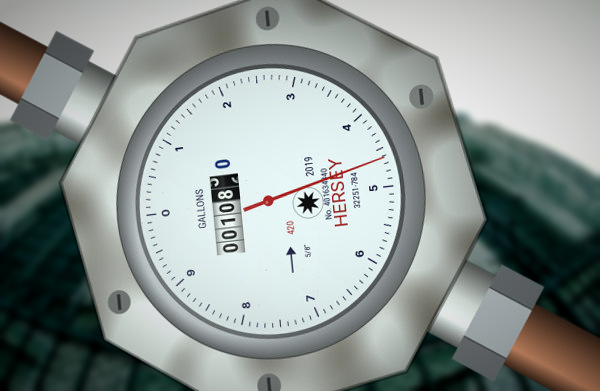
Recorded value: 10854.6 gal
